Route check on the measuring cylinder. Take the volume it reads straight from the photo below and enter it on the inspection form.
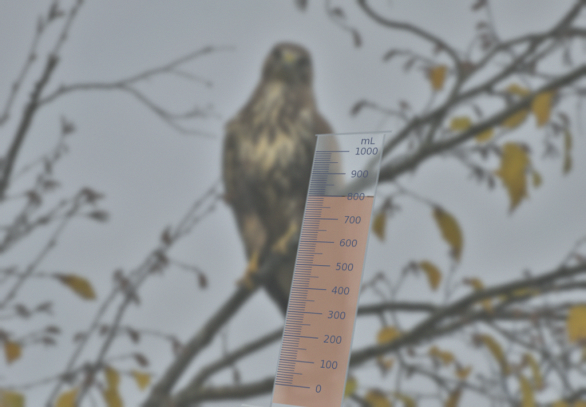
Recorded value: 800 mL
